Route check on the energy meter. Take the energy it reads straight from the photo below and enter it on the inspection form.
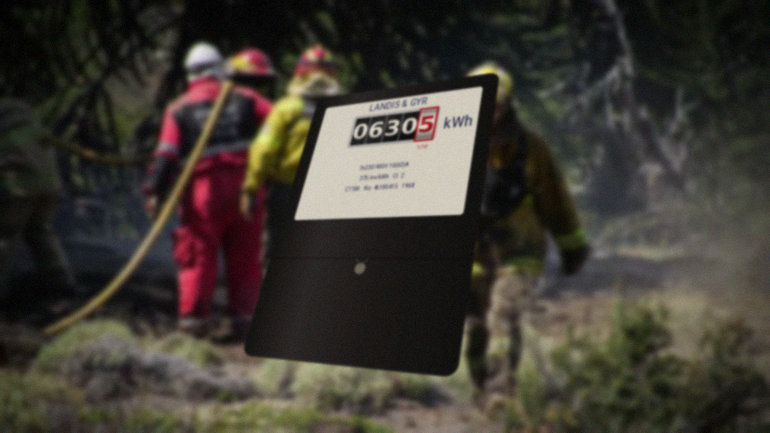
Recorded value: 630.5 kWh
